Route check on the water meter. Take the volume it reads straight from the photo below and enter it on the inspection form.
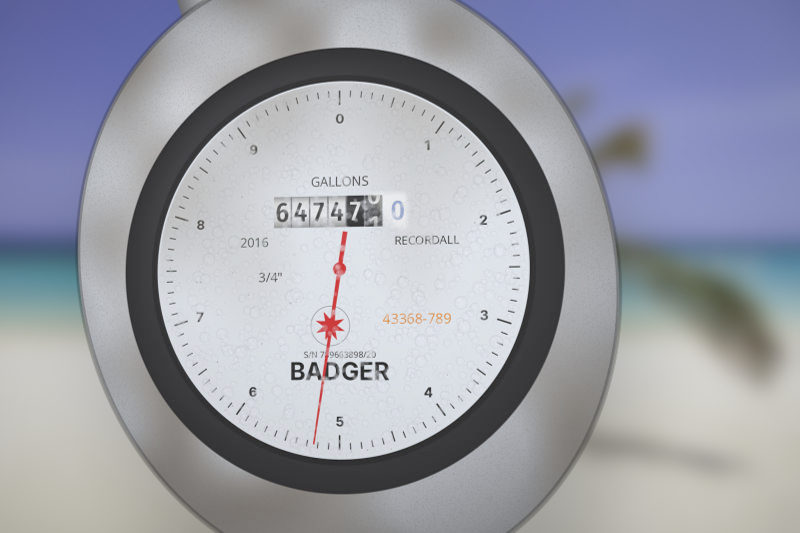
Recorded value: 6474705.2 gal
